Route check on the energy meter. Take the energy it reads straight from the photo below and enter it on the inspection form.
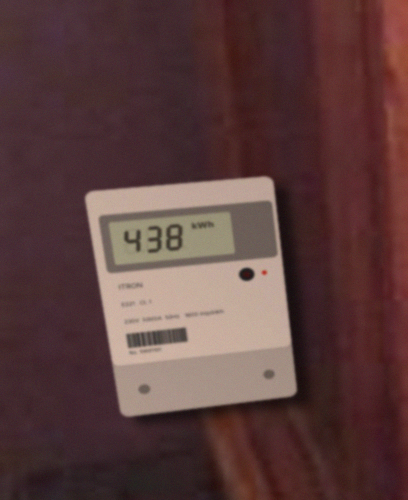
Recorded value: 438 kWh
